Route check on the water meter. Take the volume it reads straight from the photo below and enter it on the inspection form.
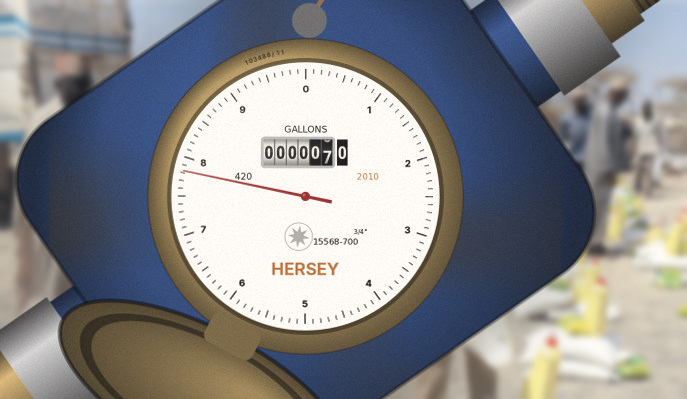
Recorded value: 67.8 gal
